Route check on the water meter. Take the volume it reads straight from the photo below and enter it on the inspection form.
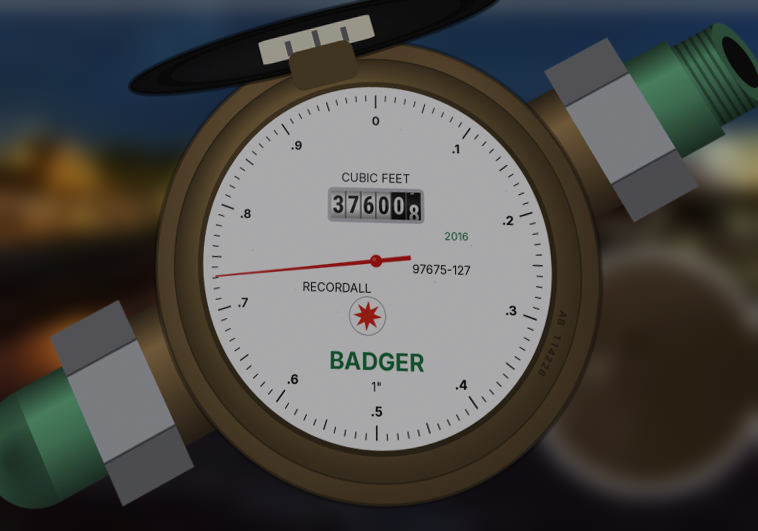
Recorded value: 376007.73 ft³
